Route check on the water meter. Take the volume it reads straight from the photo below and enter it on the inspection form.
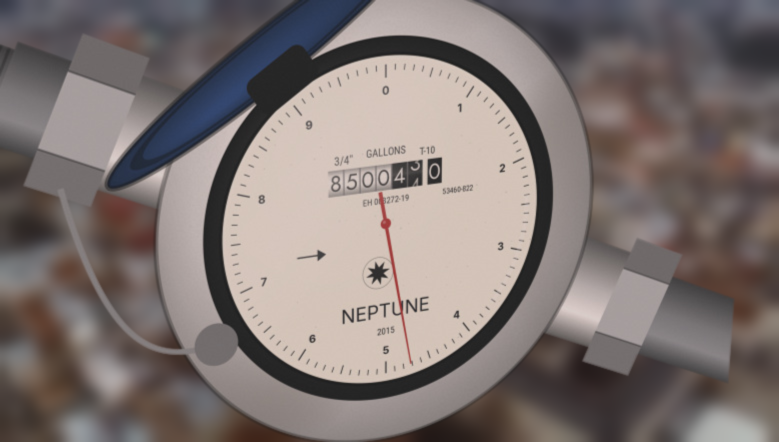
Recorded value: 8500434.7 gal
